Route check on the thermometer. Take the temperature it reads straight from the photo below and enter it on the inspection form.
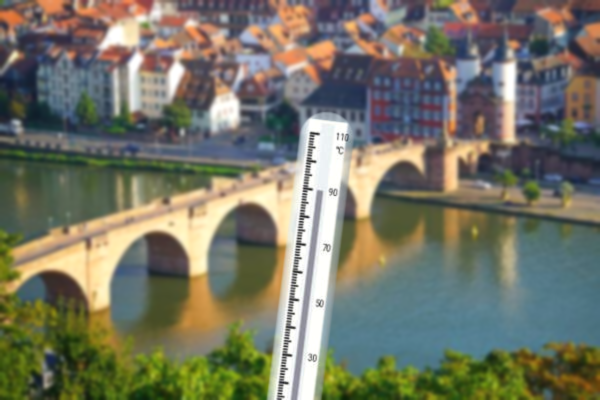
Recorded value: 90 °C
